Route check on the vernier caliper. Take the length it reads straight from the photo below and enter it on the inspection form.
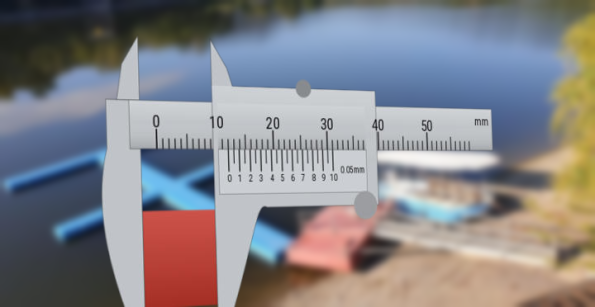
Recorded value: 12.0 mm
